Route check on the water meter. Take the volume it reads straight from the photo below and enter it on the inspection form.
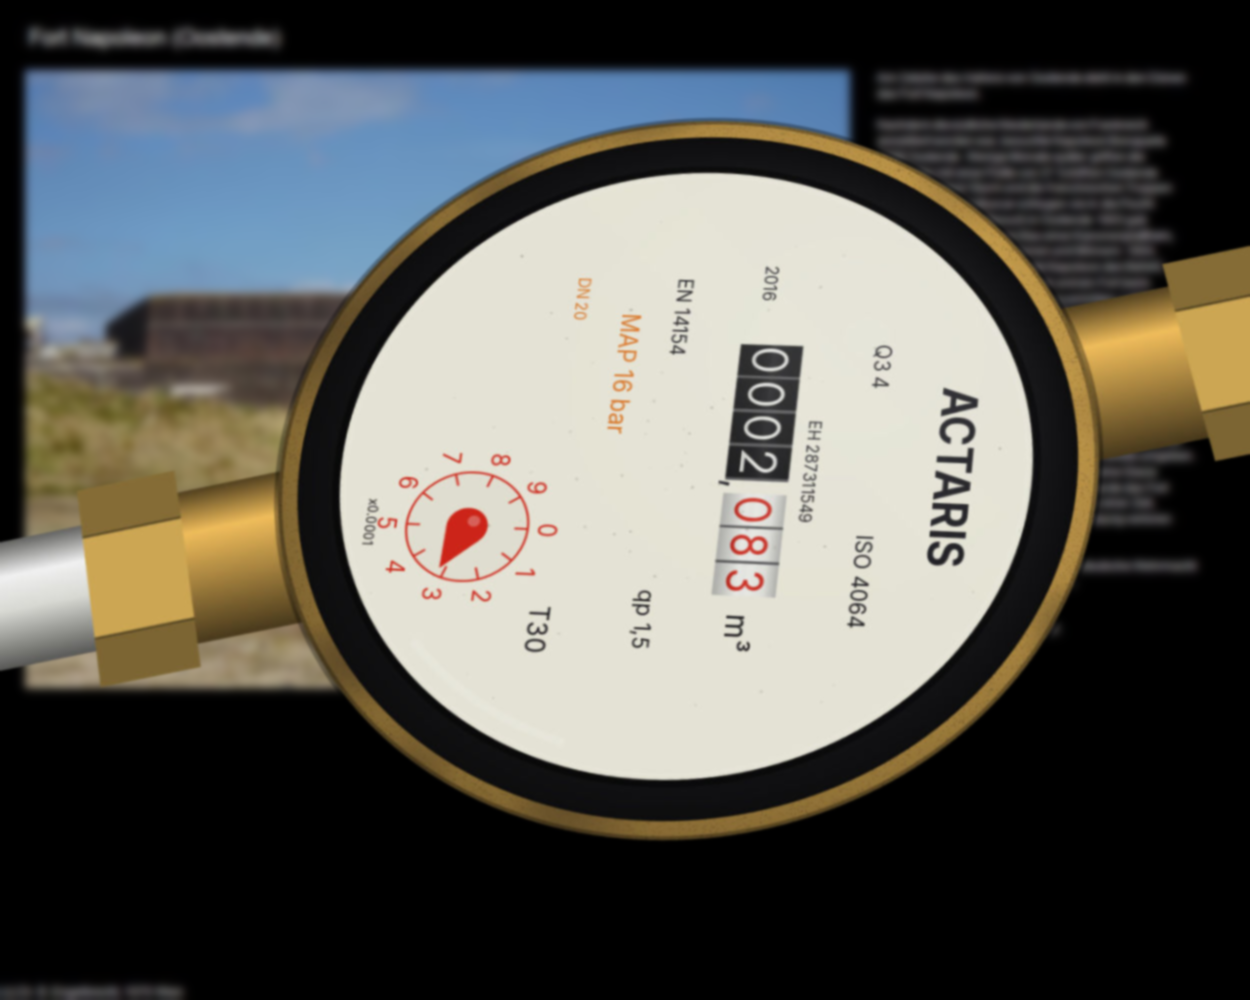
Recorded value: 2.0833 m³
